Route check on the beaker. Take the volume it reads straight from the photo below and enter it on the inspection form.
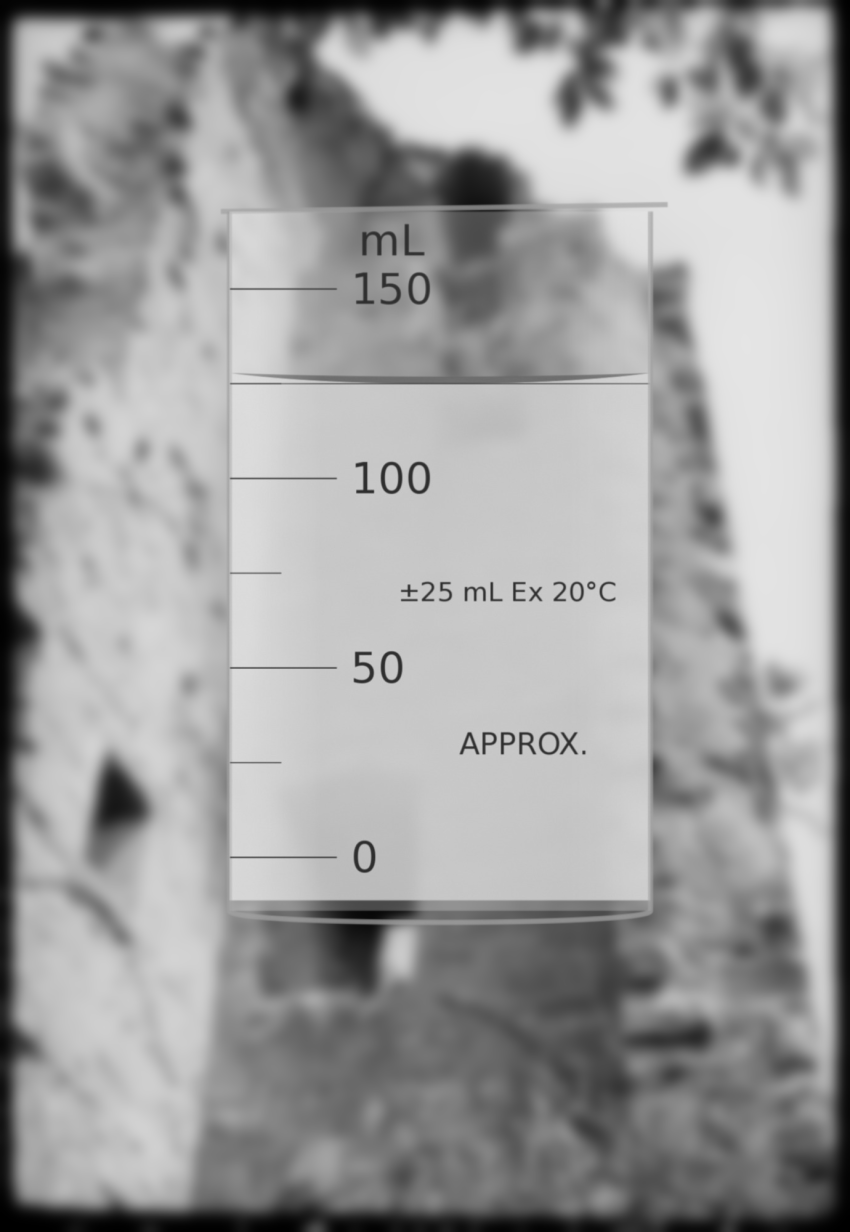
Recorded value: 125 mL
